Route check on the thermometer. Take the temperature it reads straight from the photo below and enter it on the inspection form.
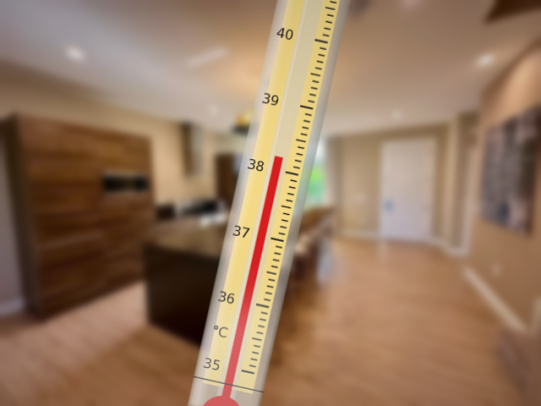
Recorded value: 38.2 °C
